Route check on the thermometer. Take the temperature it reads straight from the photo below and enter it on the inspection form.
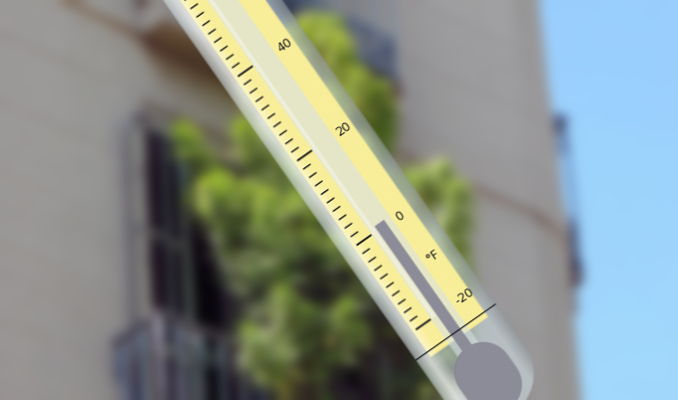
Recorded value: 1 °F
